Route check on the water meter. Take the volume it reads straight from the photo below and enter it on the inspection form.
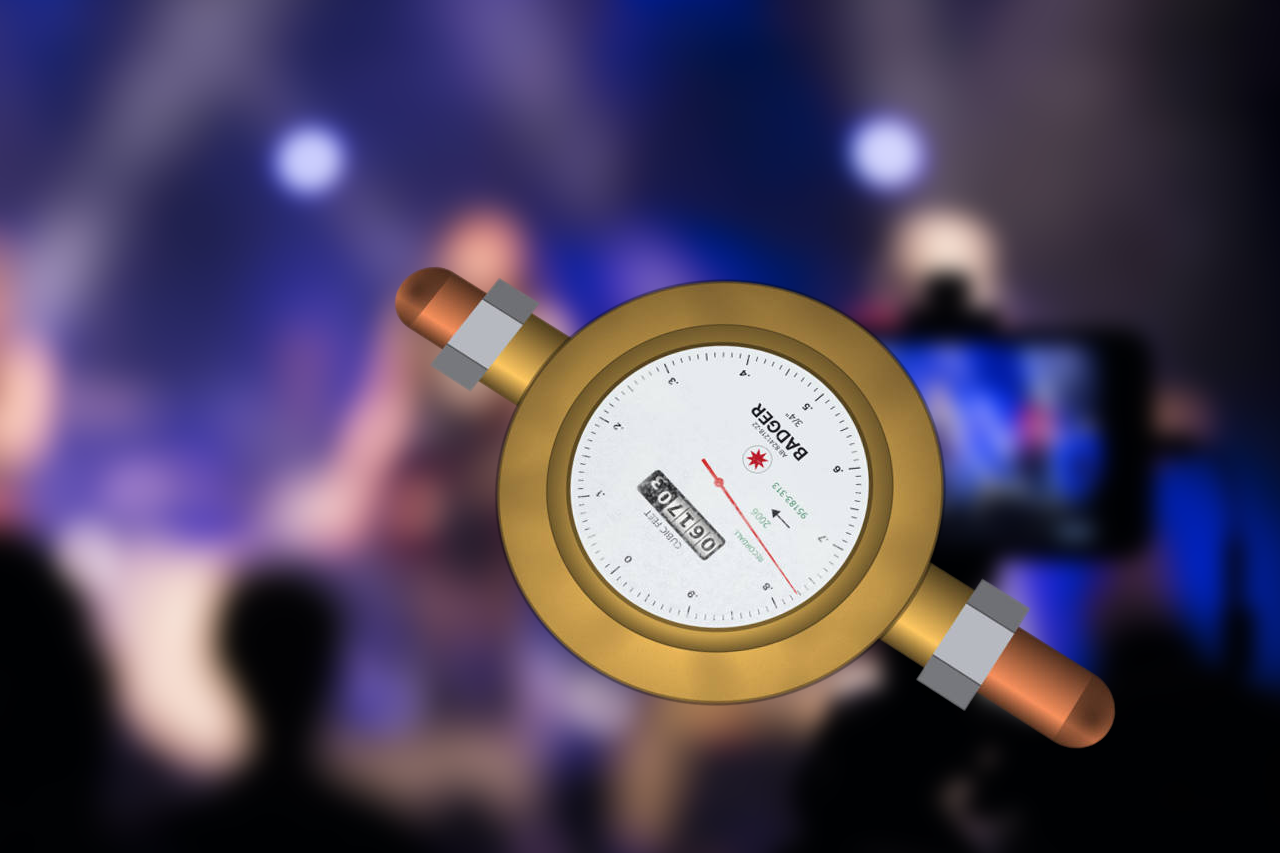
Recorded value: 61702.77 ft³
